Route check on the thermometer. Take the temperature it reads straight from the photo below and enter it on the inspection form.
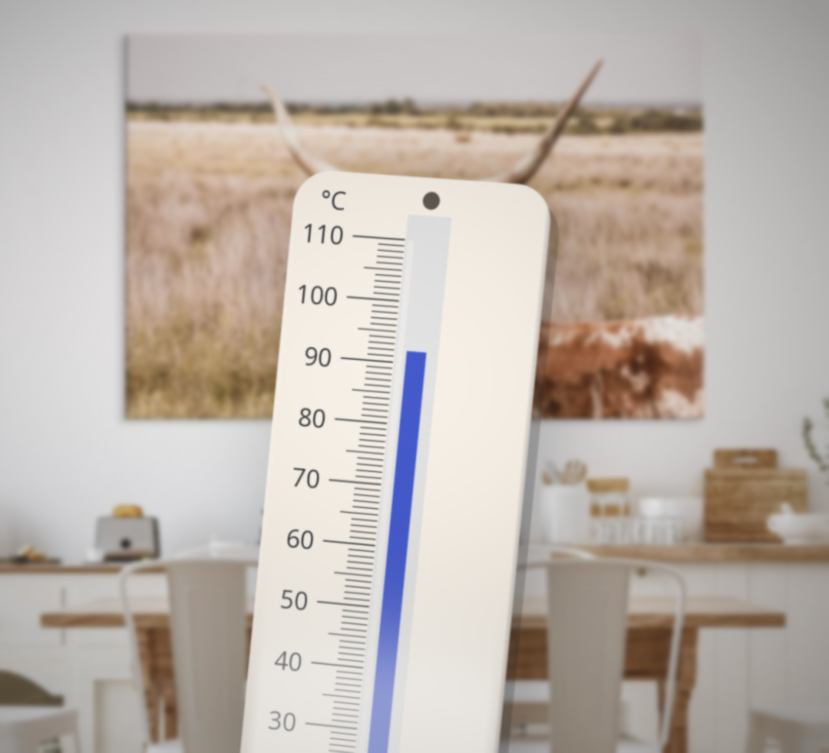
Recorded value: 92 °C
